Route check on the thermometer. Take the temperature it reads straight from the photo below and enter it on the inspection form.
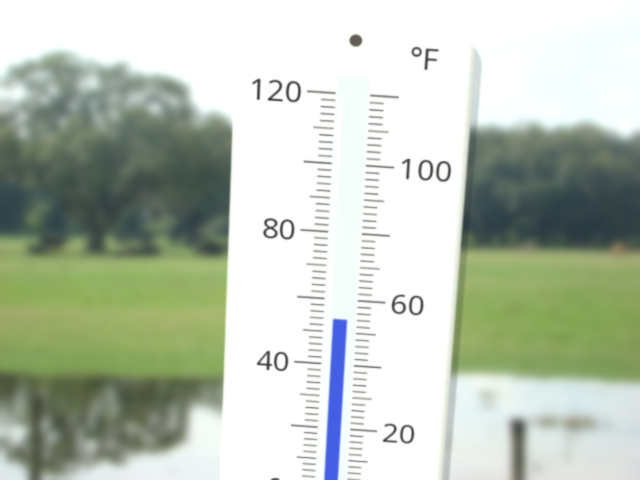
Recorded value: 54 °F
